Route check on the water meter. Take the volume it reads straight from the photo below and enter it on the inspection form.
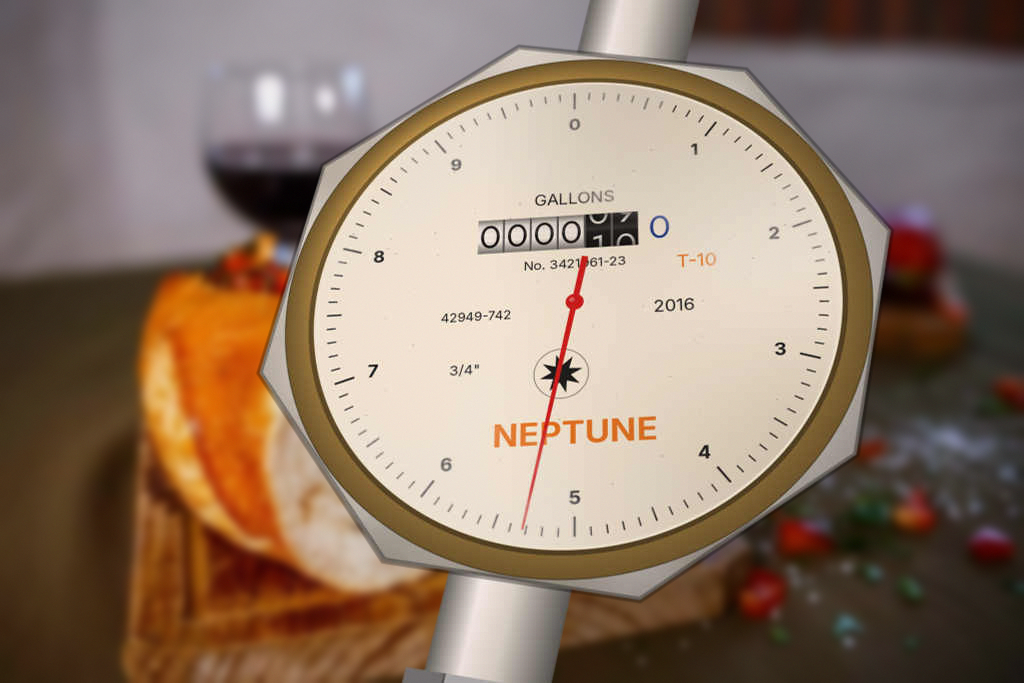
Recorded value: 95.3 gal
